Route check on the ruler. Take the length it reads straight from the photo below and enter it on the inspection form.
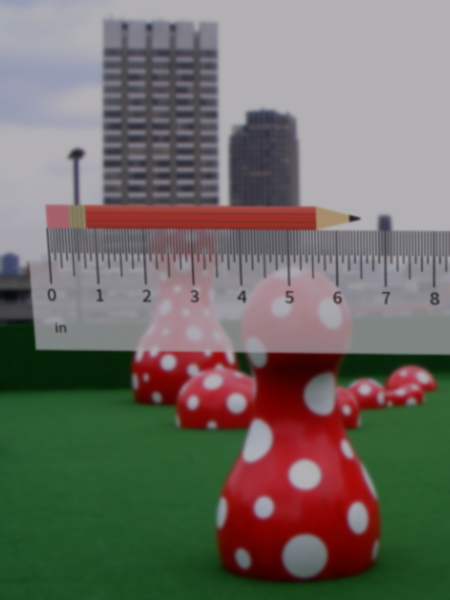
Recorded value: 6.5 in
